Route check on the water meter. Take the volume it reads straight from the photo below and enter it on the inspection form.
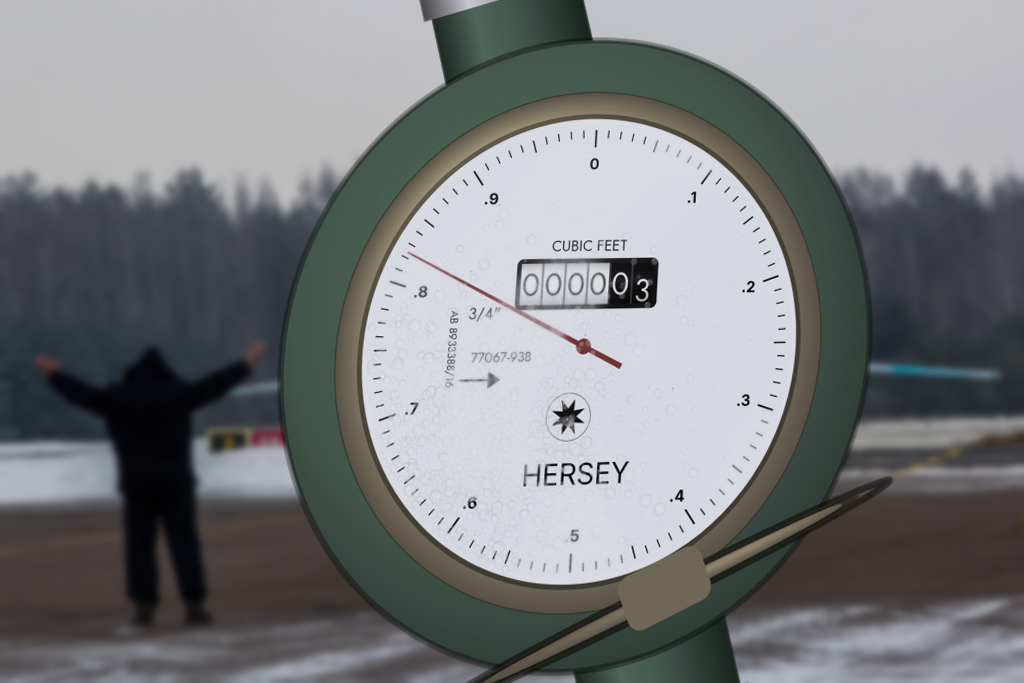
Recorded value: 2.82 ft³
